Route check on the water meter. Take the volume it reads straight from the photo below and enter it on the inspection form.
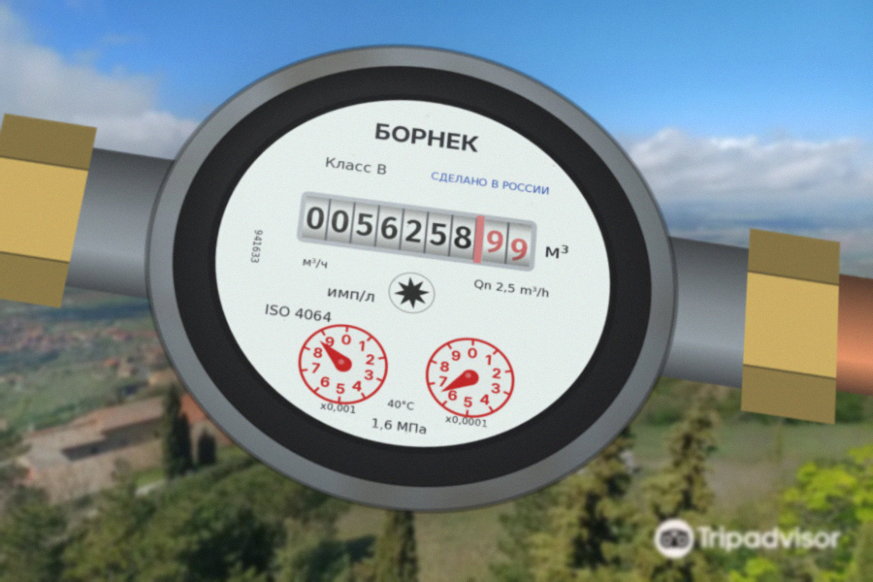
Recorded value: 56258.9886 m³
